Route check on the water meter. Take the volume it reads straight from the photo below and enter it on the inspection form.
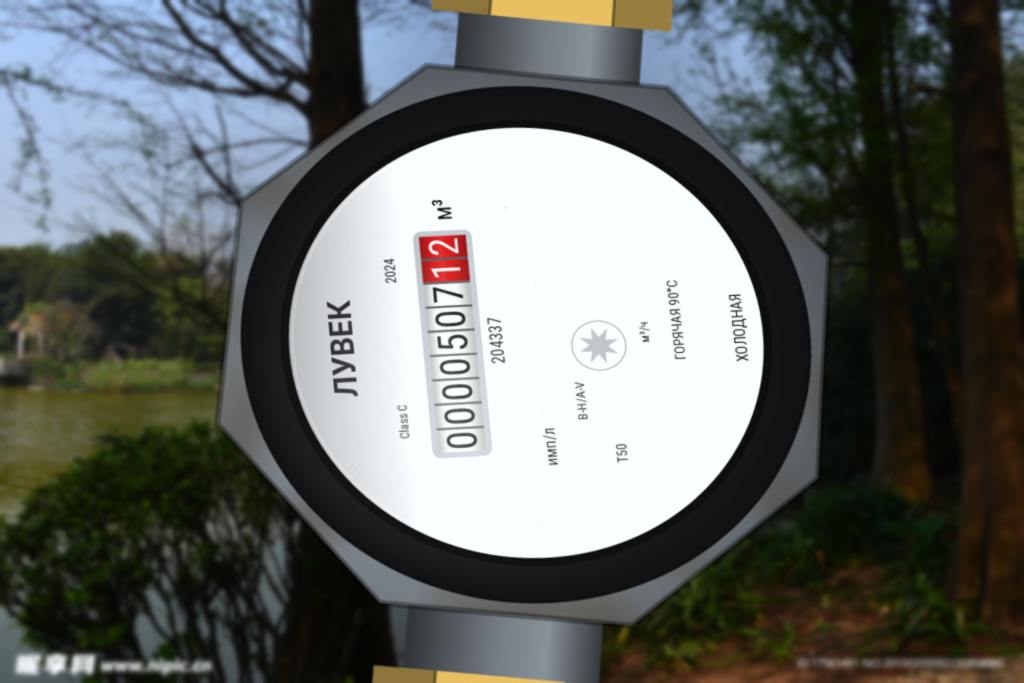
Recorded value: 507.12 m³
